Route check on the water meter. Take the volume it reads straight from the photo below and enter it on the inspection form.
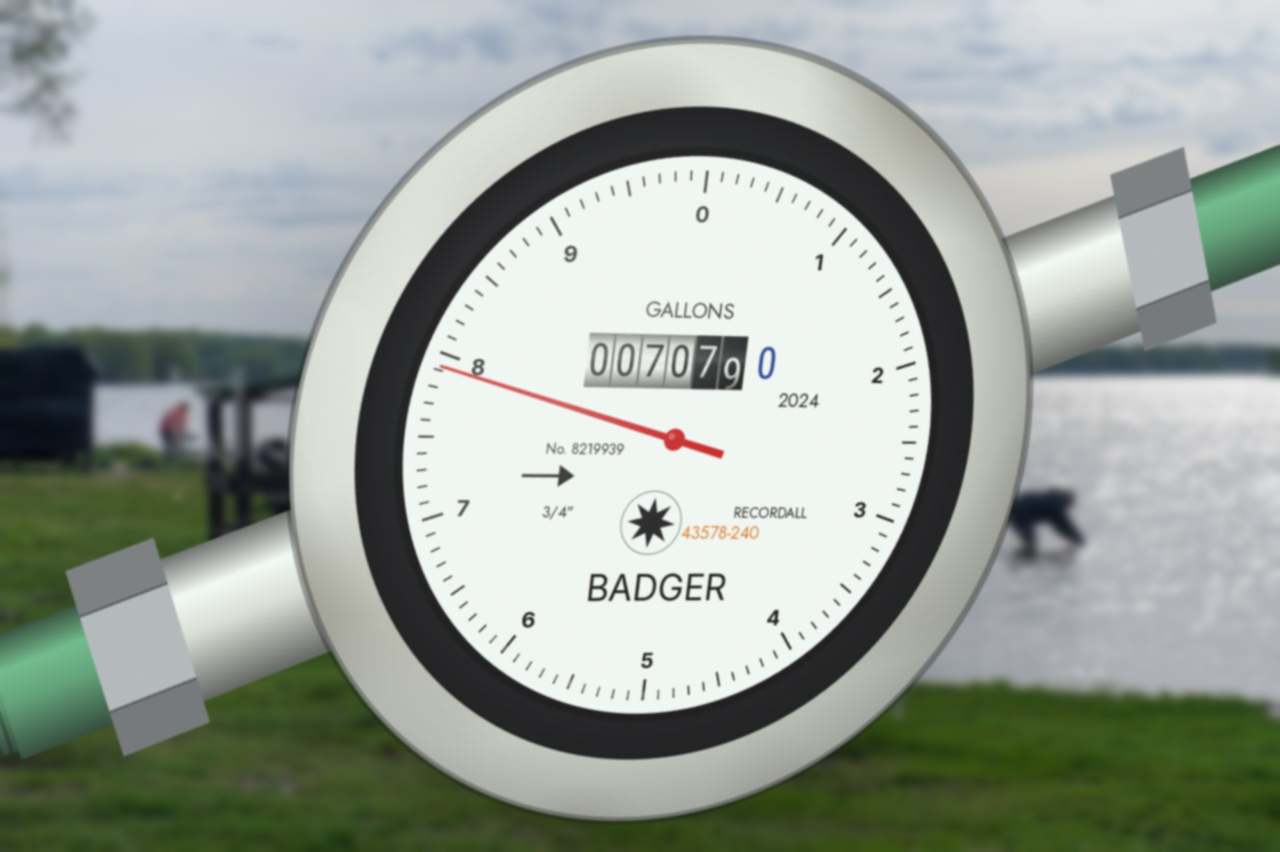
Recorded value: 70787.9 gal
